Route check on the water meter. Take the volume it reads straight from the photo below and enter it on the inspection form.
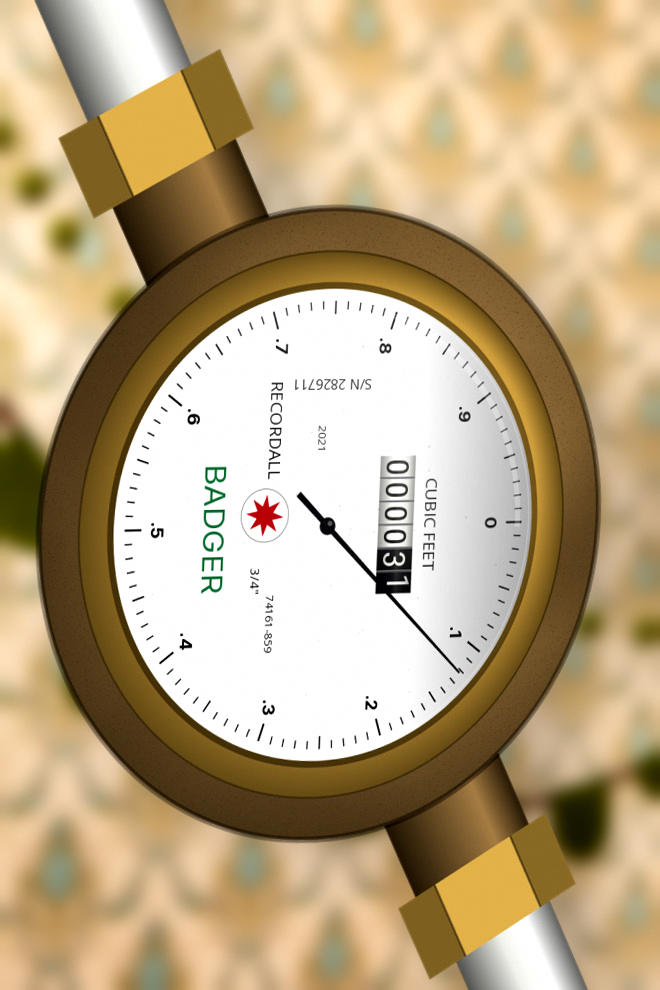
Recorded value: 31.12 ft³
